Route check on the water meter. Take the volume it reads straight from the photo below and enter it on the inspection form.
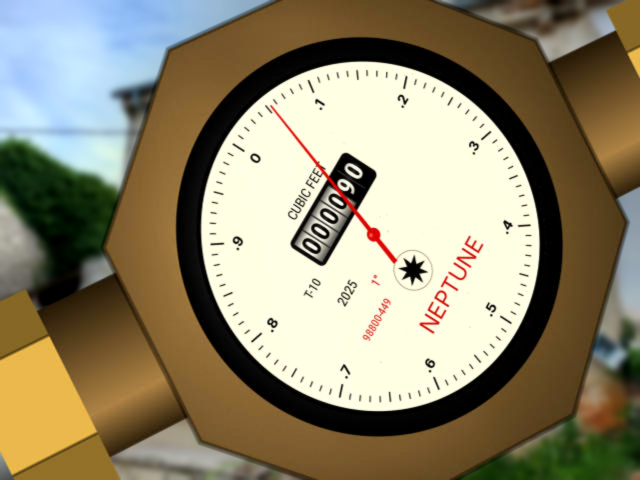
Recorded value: 90.05 ft³
